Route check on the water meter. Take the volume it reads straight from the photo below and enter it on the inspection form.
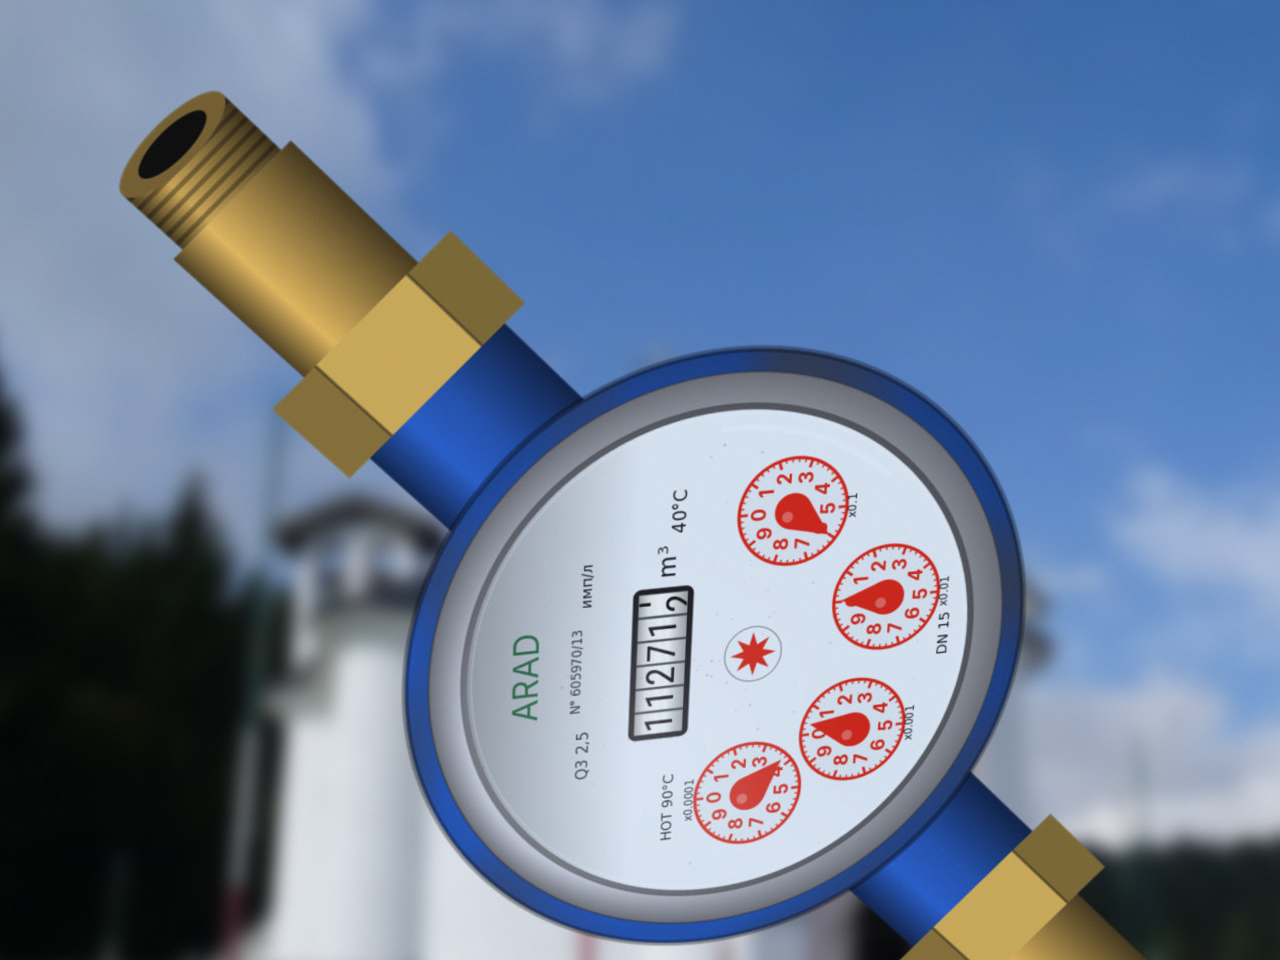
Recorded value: 112711.6003 m³
